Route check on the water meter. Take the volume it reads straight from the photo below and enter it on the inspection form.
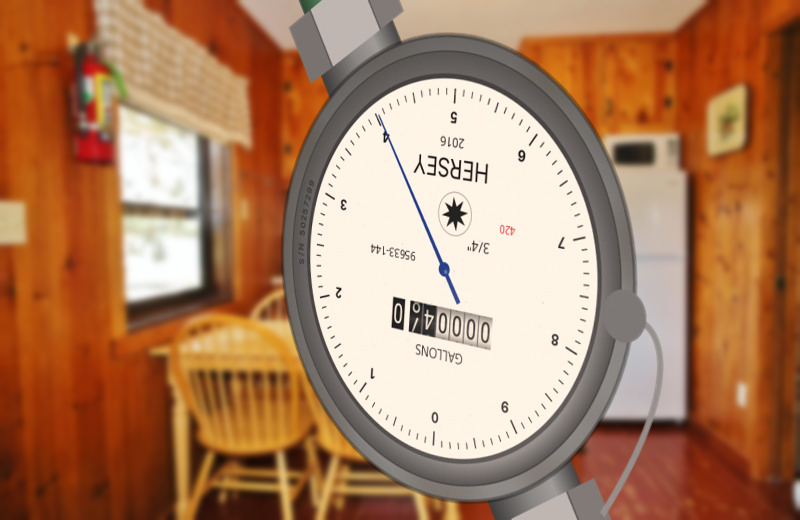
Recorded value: 474.0 gal
